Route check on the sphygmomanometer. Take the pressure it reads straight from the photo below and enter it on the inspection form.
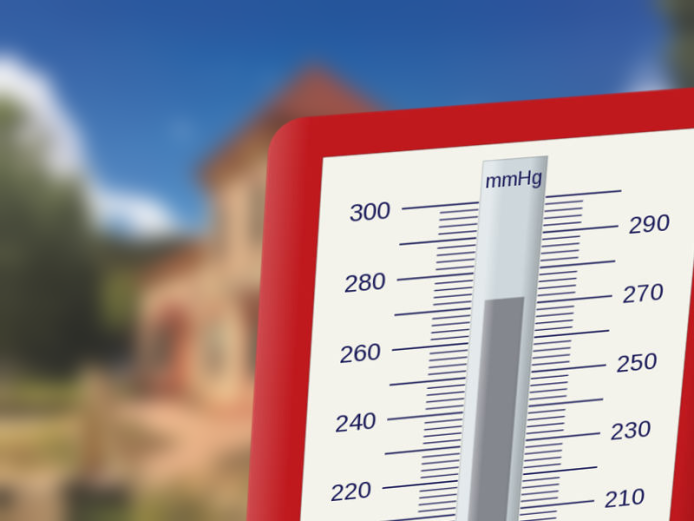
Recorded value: 272 mmHg
